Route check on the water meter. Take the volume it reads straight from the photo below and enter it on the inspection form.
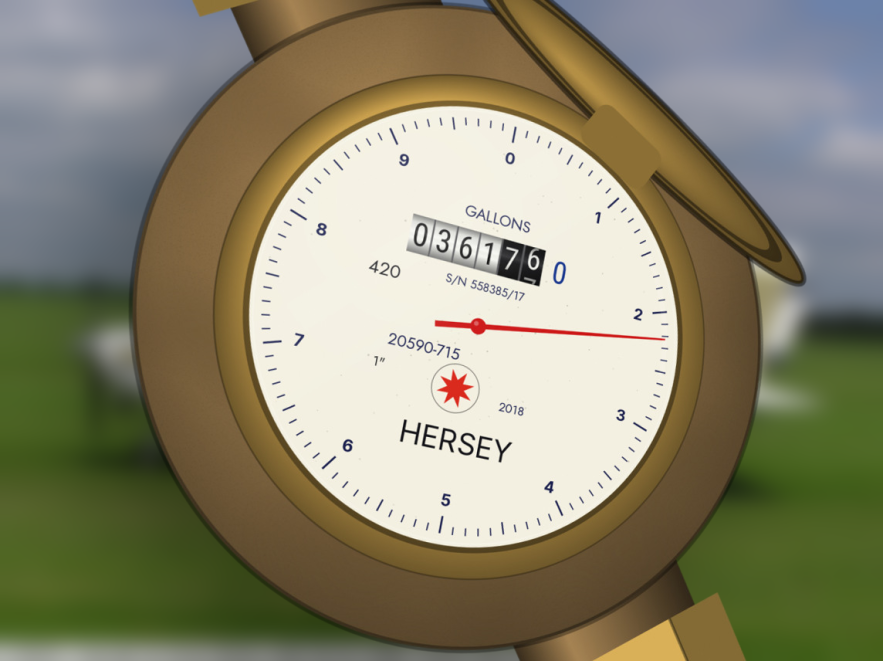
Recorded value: 361762.2 gal
